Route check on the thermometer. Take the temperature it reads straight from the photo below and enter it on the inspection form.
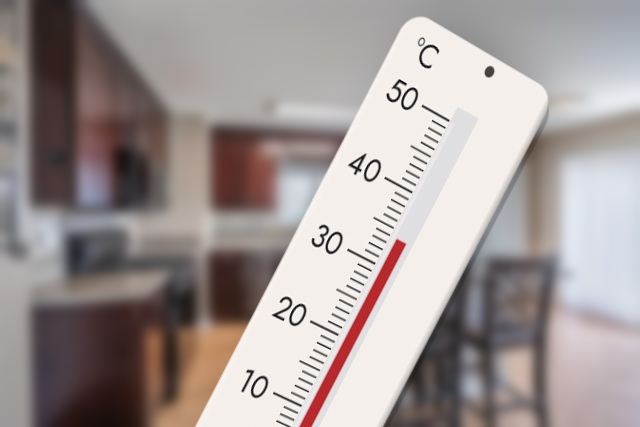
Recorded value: 34 °C
